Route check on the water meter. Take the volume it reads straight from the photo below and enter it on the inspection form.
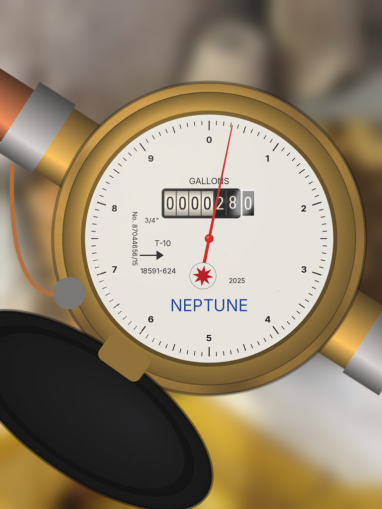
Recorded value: 280.3 gal
